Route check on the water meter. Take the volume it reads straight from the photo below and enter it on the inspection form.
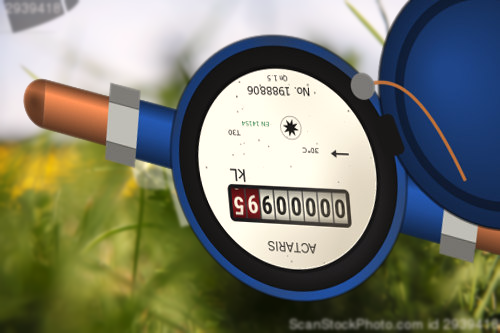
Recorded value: 9.95 kL
